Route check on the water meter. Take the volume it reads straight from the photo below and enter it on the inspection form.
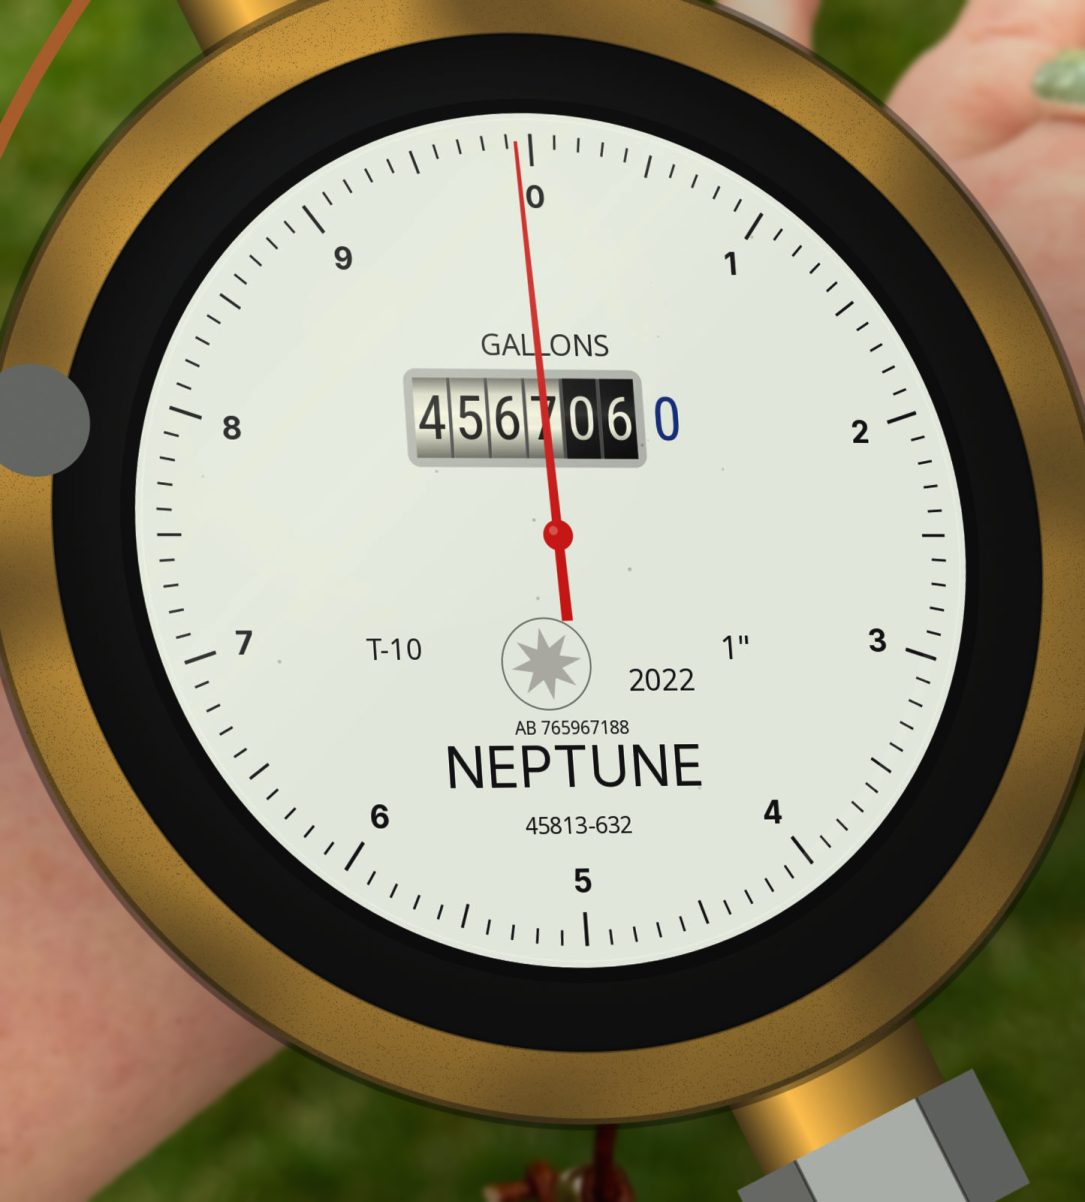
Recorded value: 4567059.9 gal
